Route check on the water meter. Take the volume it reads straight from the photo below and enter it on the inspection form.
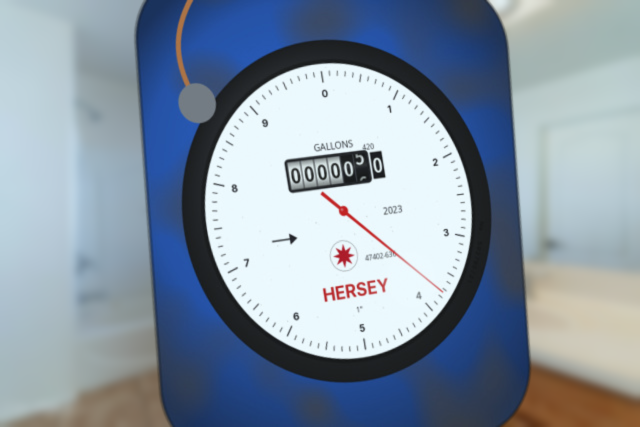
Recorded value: 53.7 gal
